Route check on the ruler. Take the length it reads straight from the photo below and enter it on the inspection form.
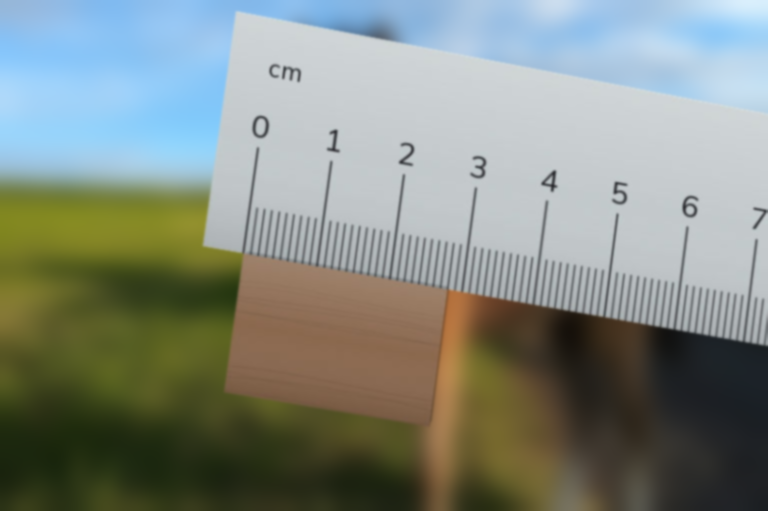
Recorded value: 2.8 cm
